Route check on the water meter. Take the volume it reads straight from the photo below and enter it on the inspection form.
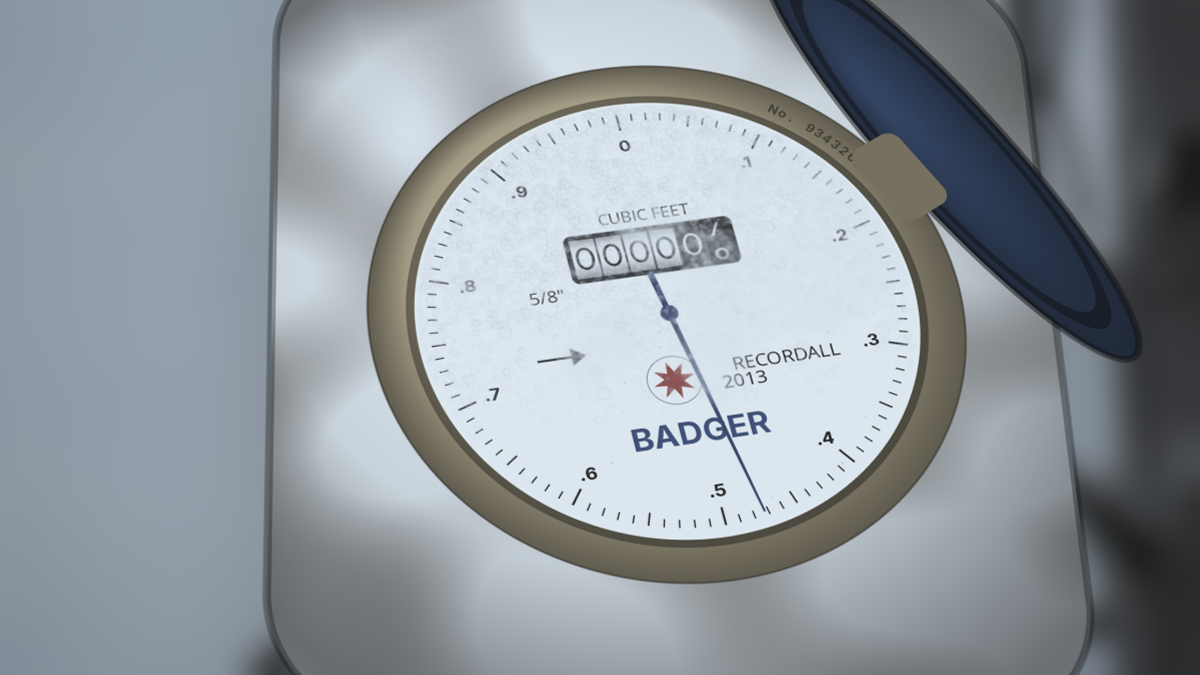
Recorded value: 7.47 ft³
